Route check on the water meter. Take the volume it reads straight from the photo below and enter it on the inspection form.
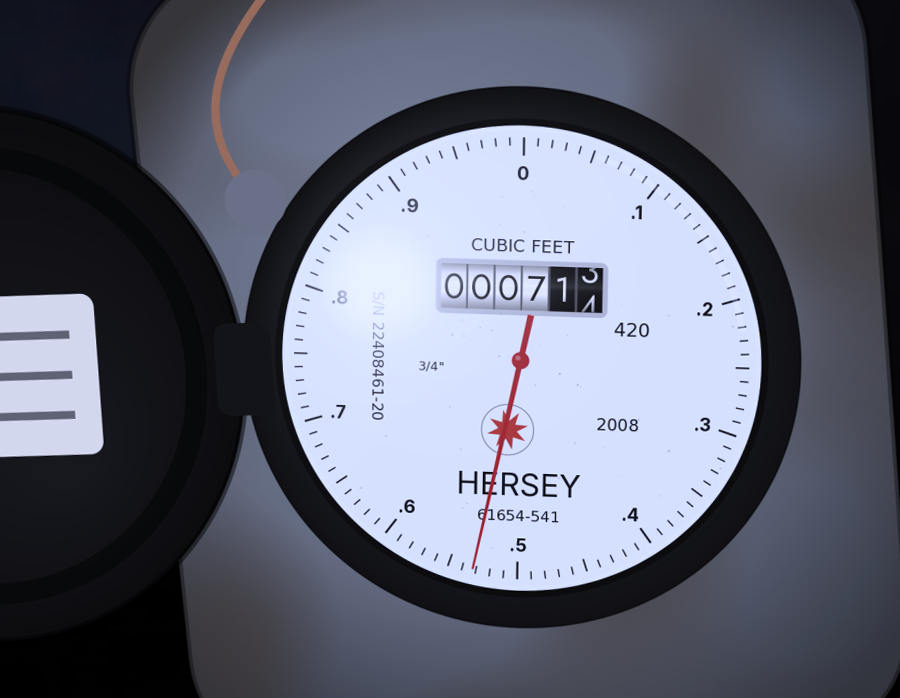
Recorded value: 713.53 ft³
